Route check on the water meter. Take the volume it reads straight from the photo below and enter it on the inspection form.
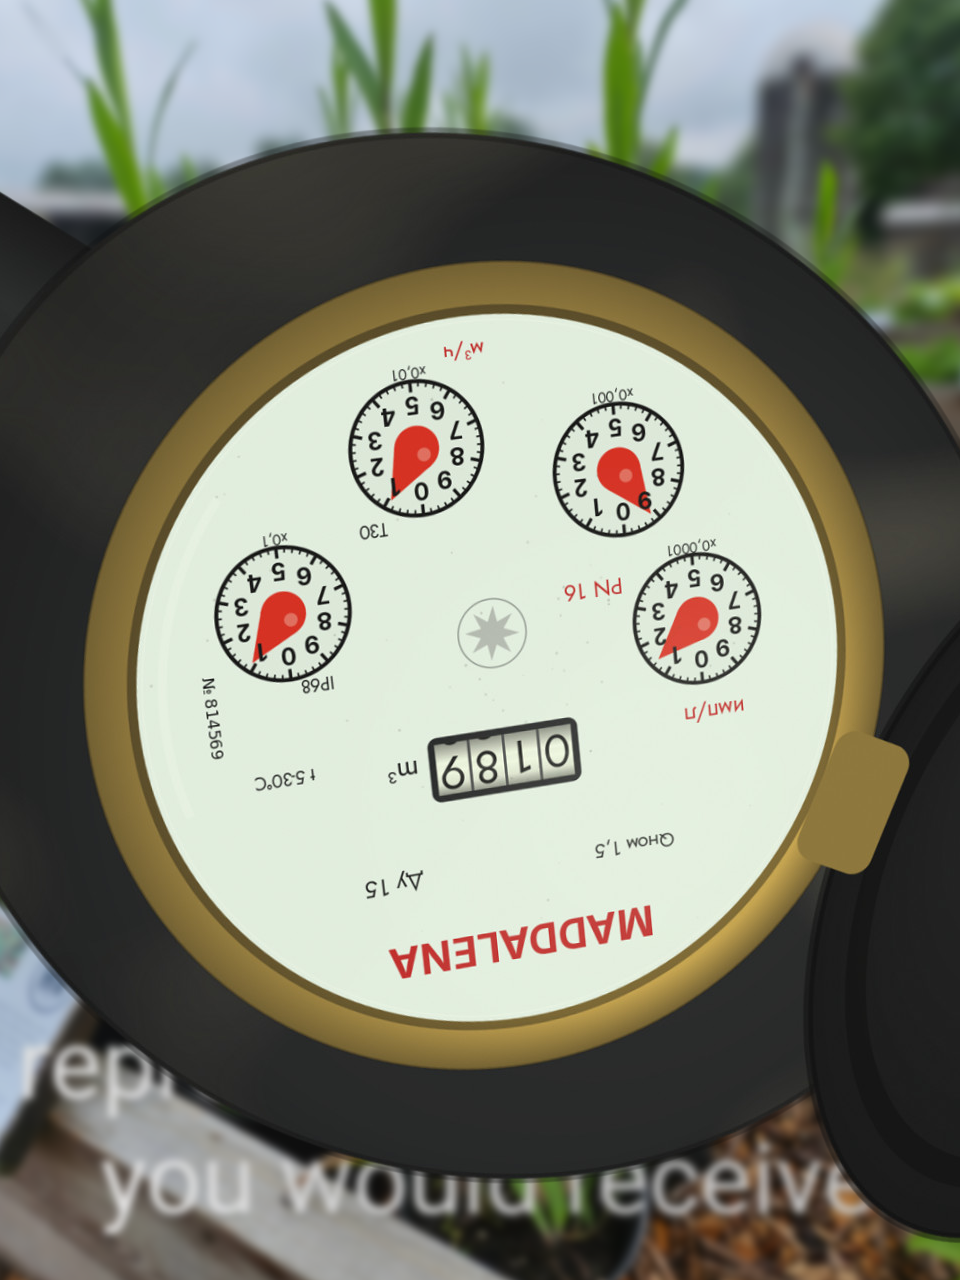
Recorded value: 189.1091 m³
